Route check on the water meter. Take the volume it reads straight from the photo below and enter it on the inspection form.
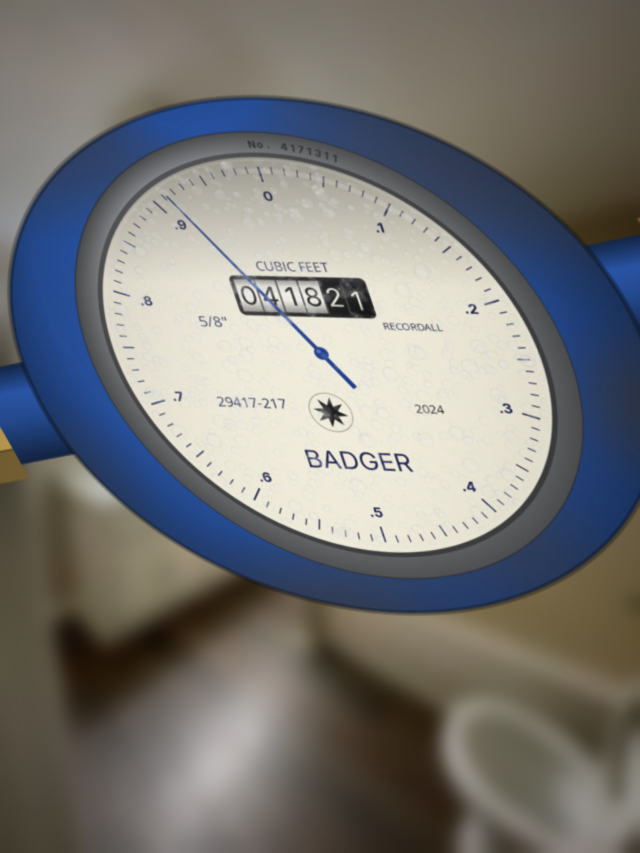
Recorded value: 41820.91 ft³
